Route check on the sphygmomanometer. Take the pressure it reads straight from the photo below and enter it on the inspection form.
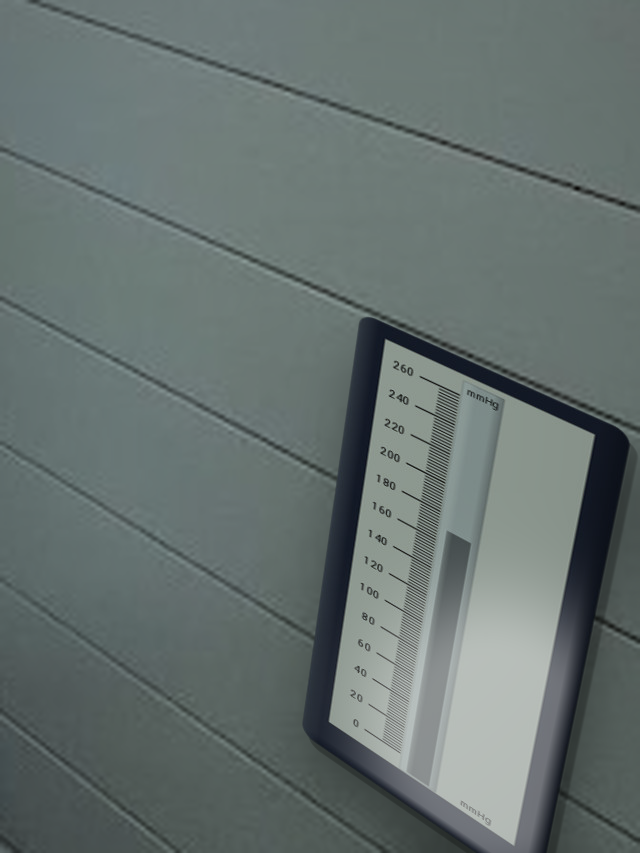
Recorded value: 170 mmHg
